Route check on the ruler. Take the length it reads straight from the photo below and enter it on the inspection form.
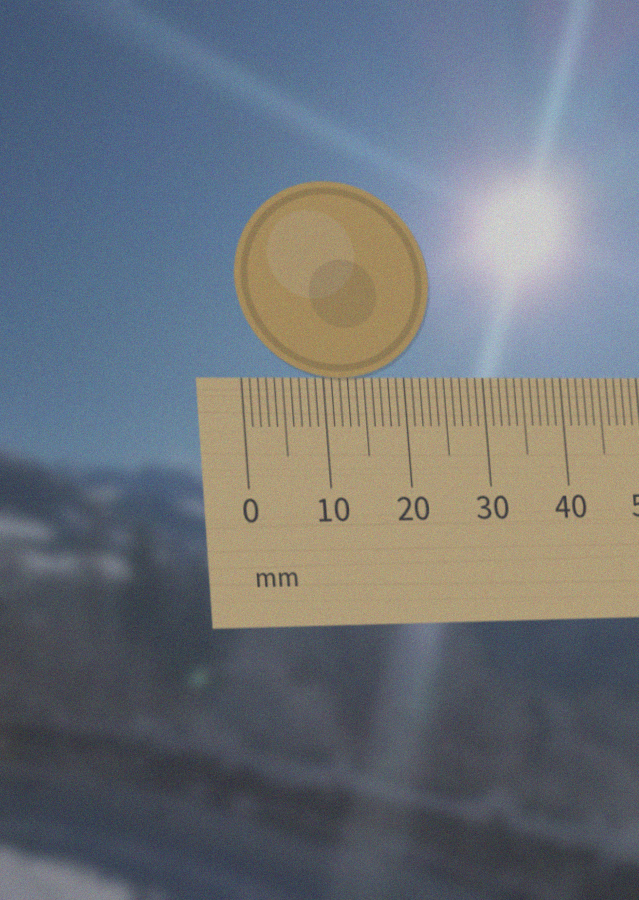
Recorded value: 24 mm
